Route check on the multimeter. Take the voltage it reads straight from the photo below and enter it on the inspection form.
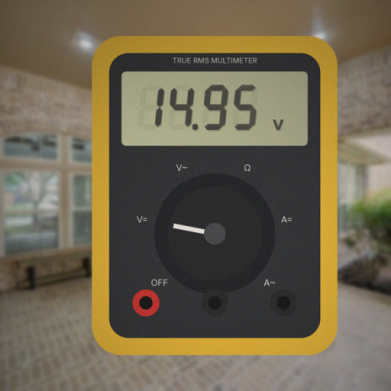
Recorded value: 14.95 V
